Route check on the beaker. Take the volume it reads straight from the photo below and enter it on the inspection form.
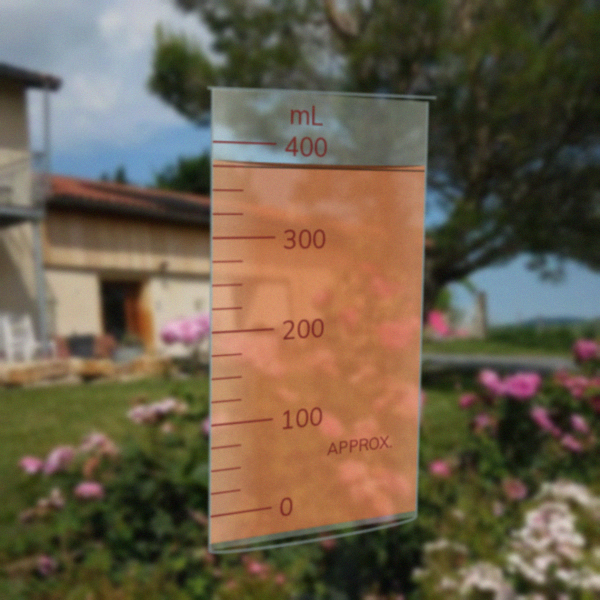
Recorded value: 375 mL
